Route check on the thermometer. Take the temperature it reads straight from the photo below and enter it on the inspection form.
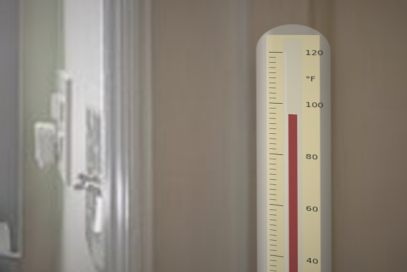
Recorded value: 96 °F
